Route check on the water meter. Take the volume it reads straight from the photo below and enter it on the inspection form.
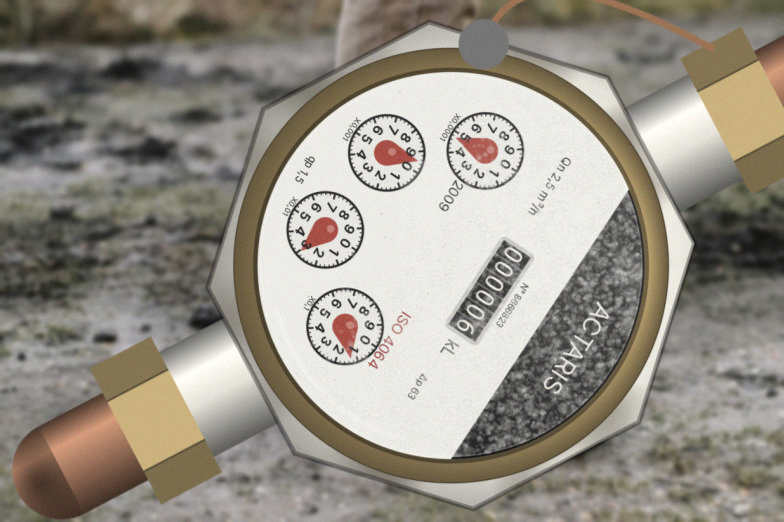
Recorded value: 6.1294 kL
